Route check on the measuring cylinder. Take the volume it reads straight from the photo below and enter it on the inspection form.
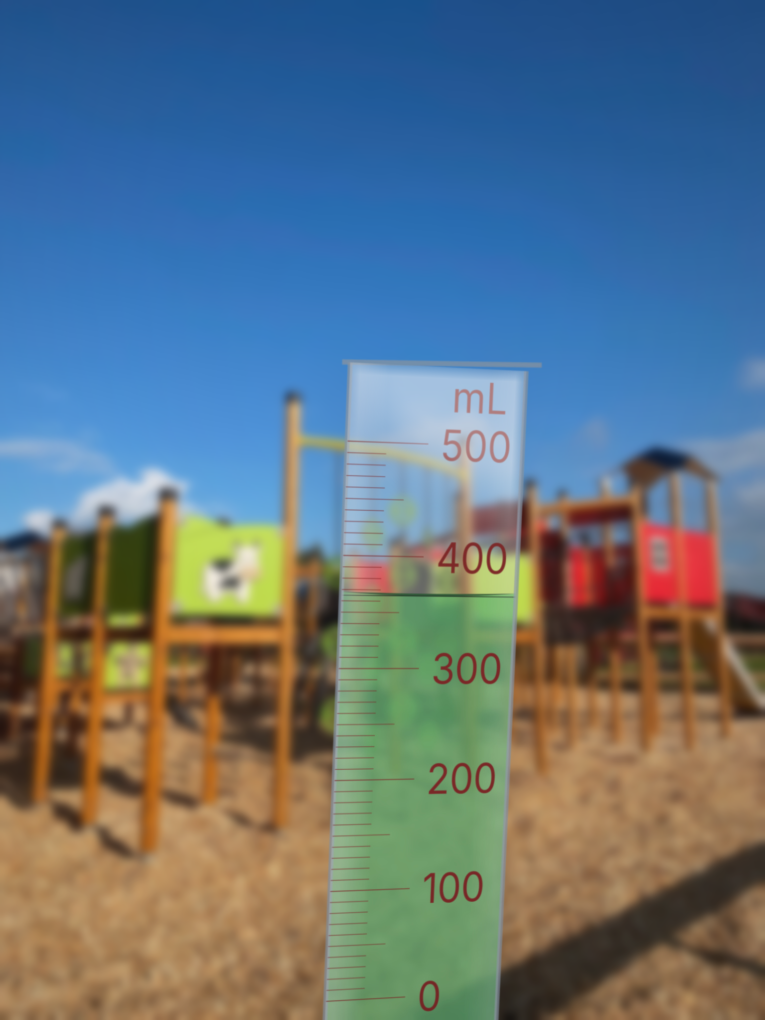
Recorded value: 365 mL
